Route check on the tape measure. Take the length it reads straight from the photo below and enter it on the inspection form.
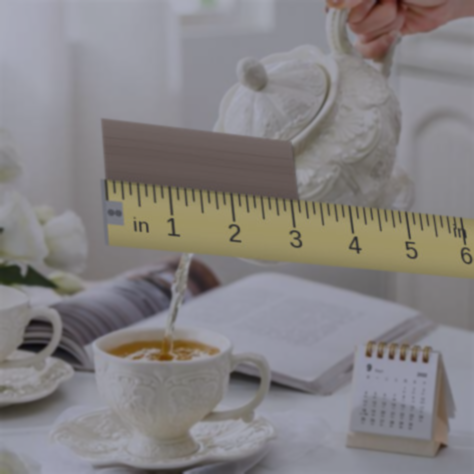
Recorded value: 3.125 in
